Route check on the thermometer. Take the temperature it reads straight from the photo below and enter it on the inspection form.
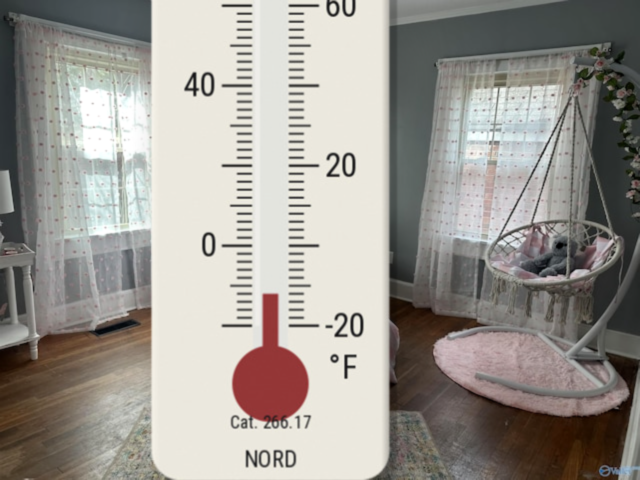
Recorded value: -12 °F
